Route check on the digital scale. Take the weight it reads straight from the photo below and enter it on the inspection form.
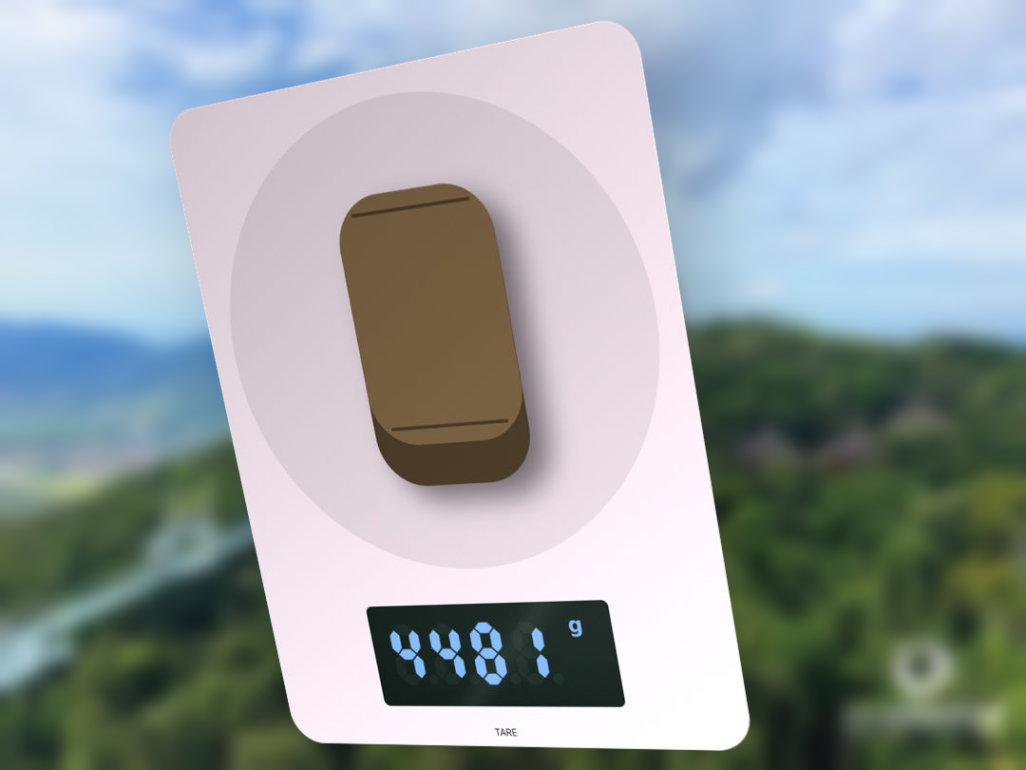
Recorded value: 4481 g
